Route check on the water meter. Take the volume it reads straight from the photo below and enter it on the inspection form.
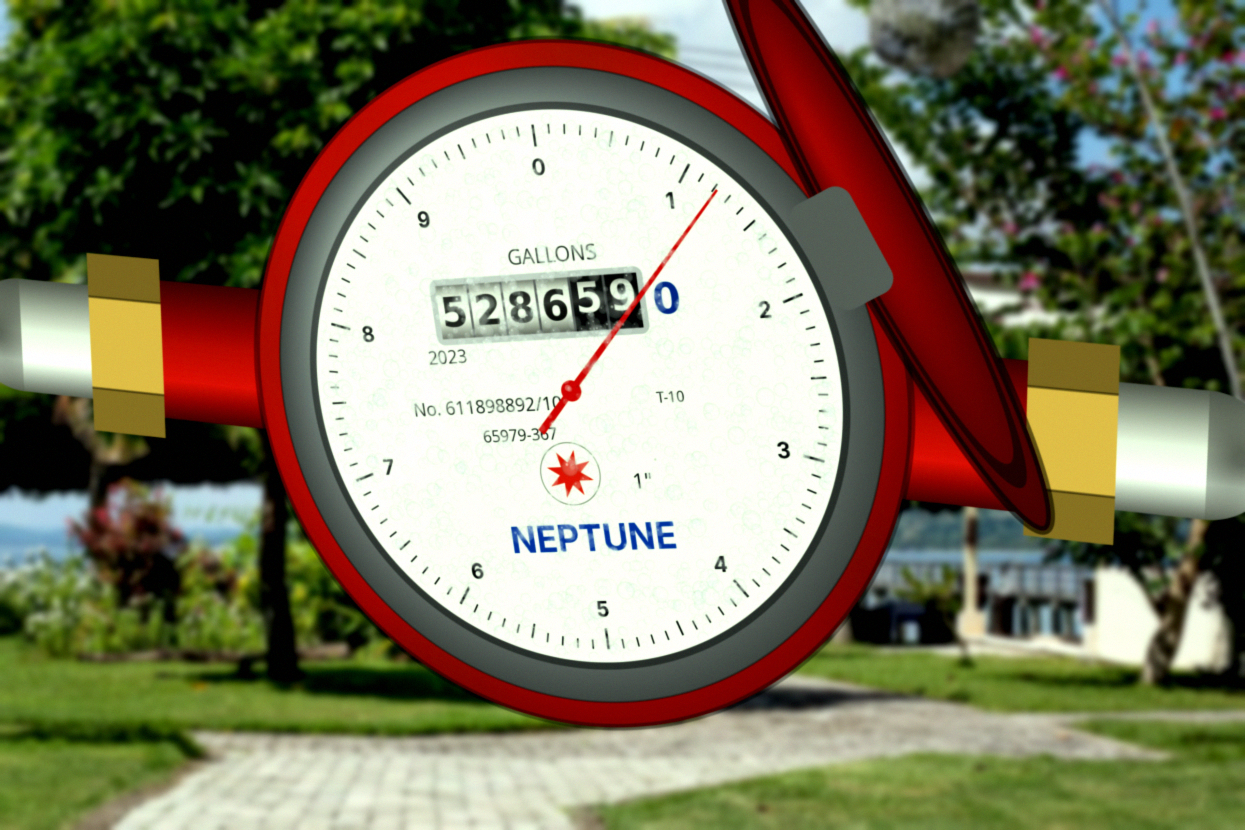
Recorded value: 5286591.2 gal
